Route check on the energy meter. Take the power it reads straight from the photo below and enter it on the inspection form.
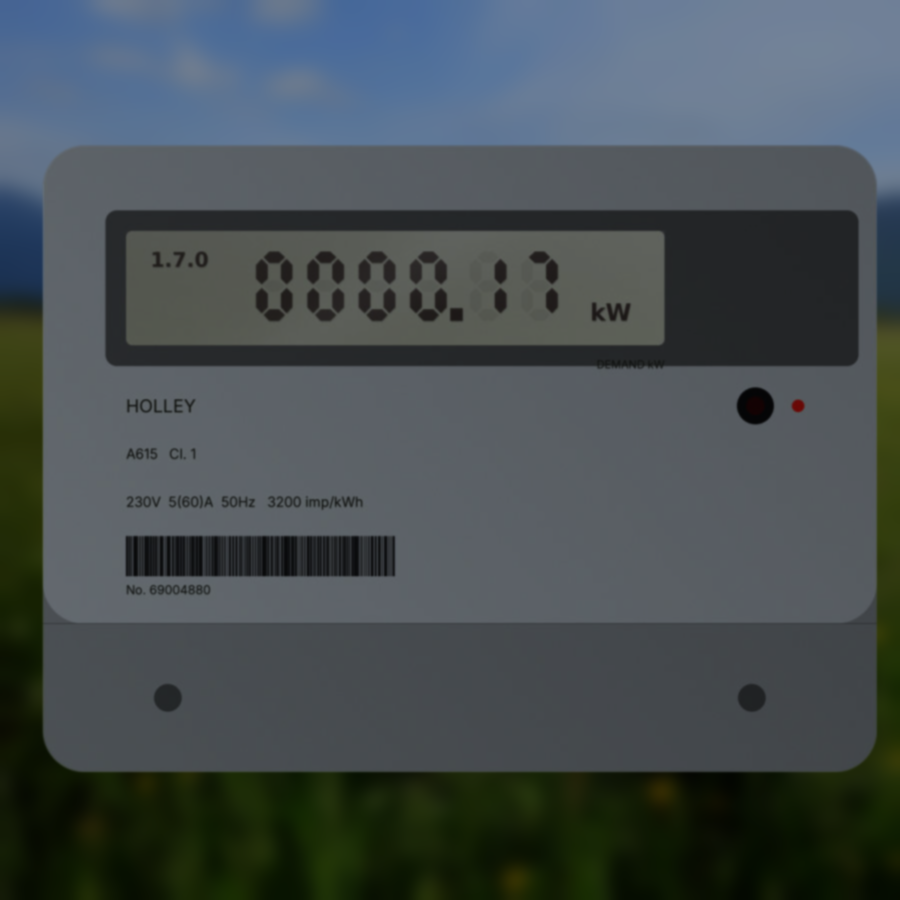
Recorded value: 0.17 kW
